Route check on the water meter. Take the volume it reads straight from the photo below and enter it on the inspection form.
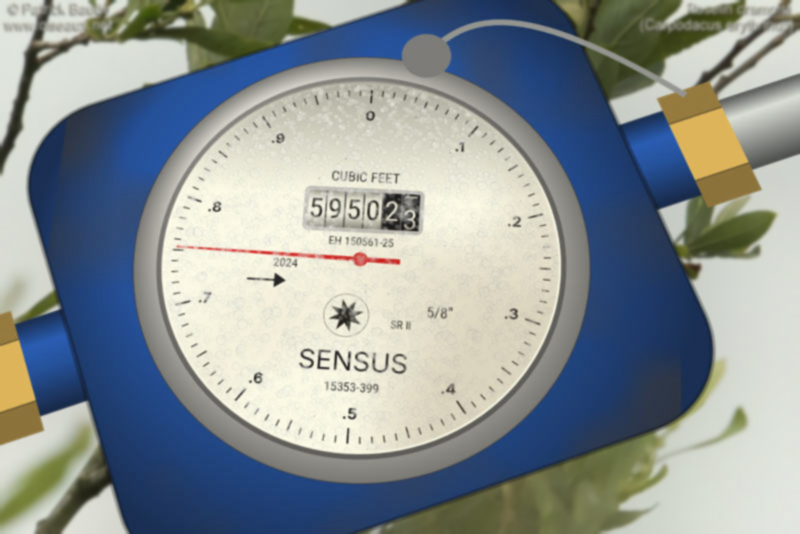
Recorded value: 595022.75 ft³
